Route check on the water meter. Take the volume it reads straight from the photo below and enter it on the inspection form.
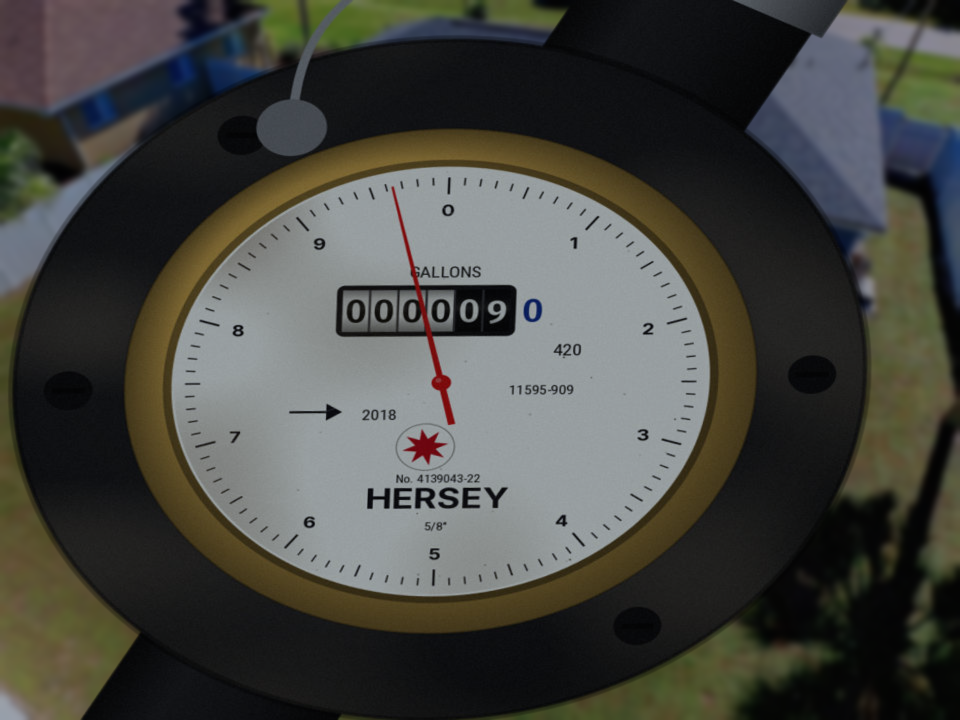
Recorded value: 89.6 gal
